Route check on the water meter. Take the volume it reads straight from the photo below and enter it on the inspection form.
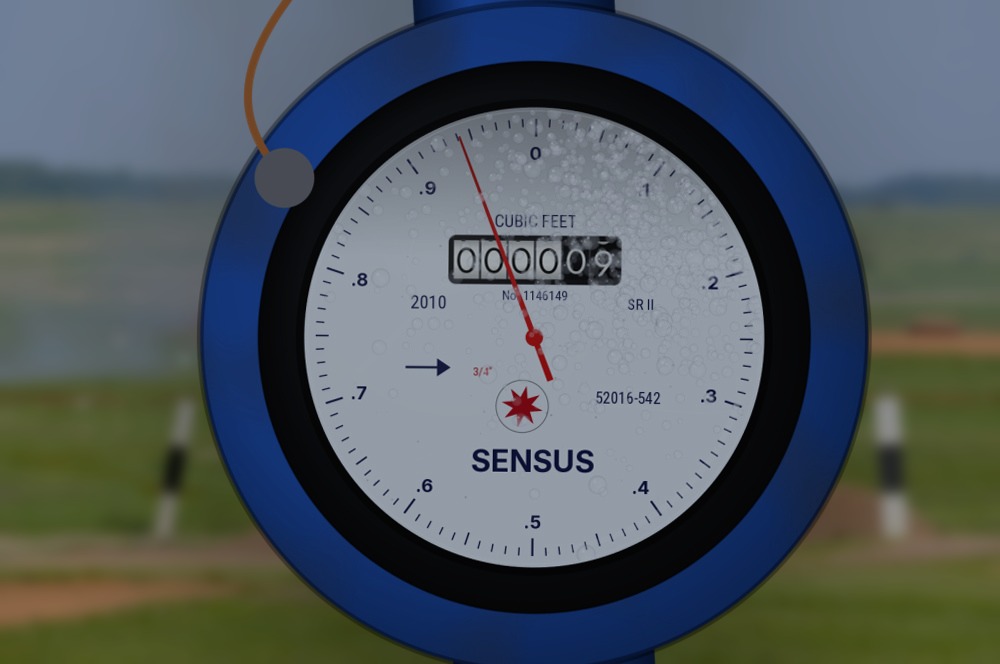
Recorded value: 8.94 ft³
